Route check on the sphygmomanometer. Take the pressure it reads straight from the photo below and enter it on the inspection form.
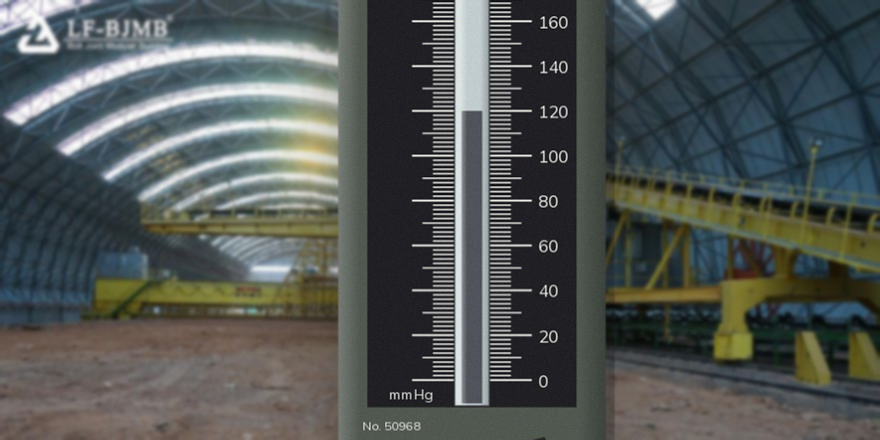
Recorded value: 120 mmHg
